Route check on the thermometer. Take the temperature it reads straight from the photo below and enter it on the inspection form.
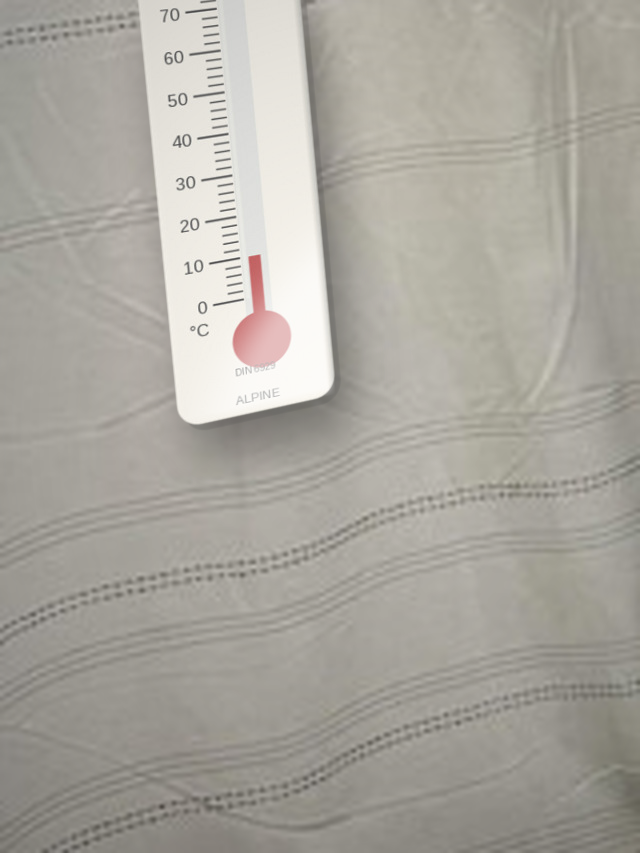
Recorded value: 10 °C
